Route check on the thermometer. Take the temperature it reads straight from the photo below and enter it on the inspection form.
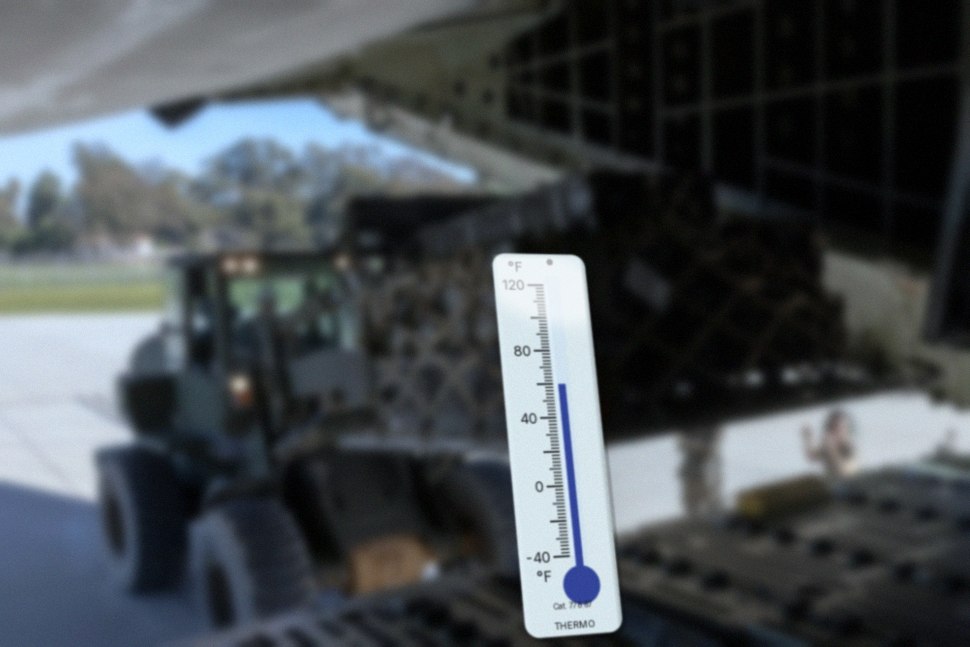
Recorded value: 60 °F
